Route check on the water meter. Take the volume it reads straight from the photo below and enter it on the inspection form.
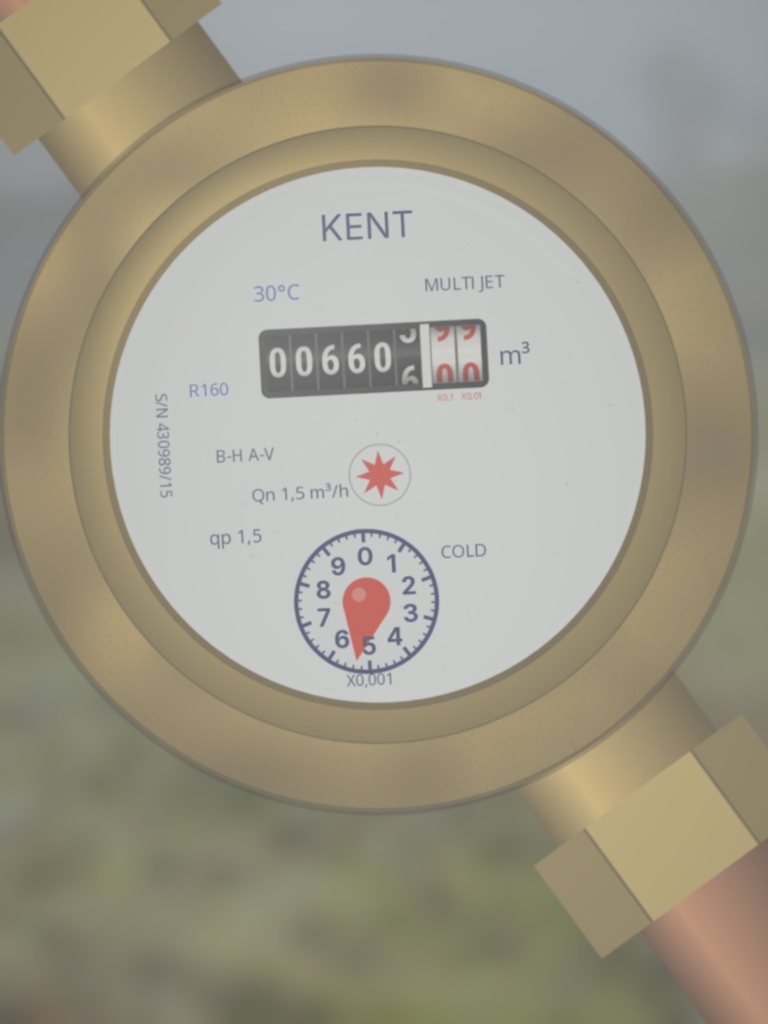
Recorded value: 6605.995 m³
